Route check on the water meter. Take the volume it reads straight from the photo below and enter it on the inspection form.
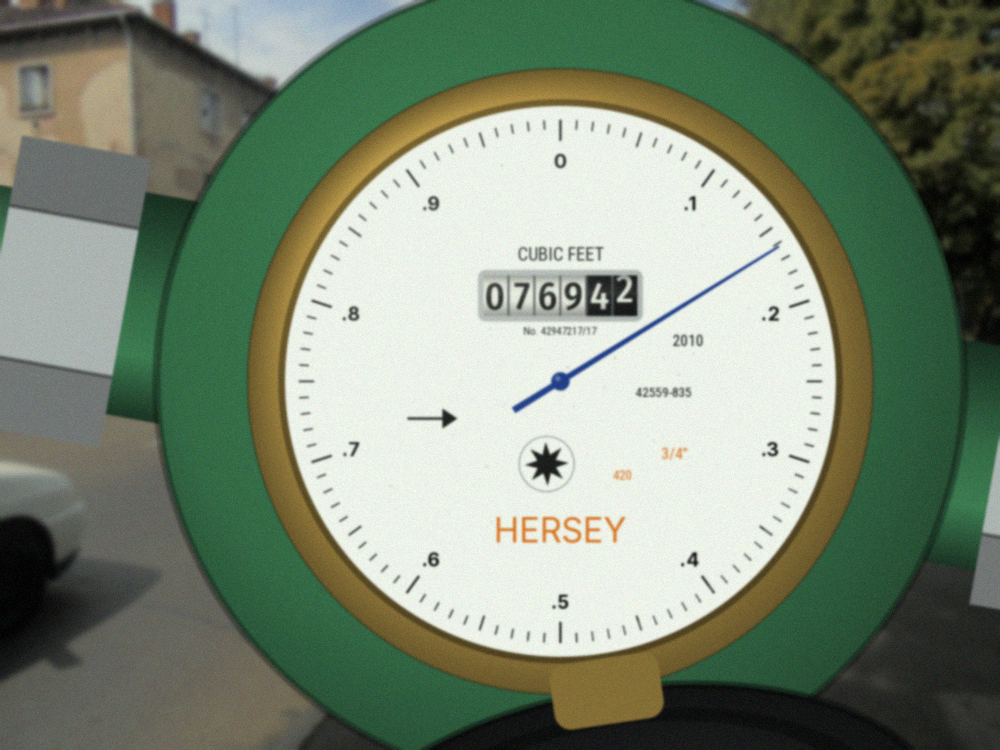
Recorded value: 76942.16 ft³
